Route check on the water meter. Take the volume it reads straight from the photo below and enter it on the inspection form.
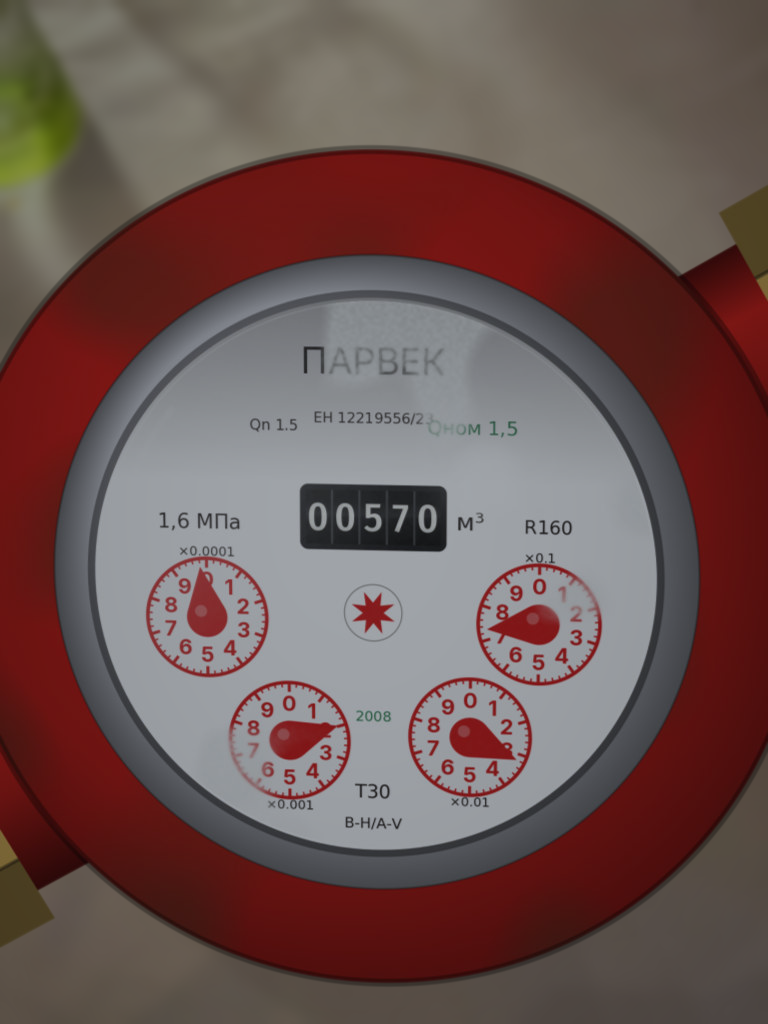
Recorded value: 570.7319 m³
